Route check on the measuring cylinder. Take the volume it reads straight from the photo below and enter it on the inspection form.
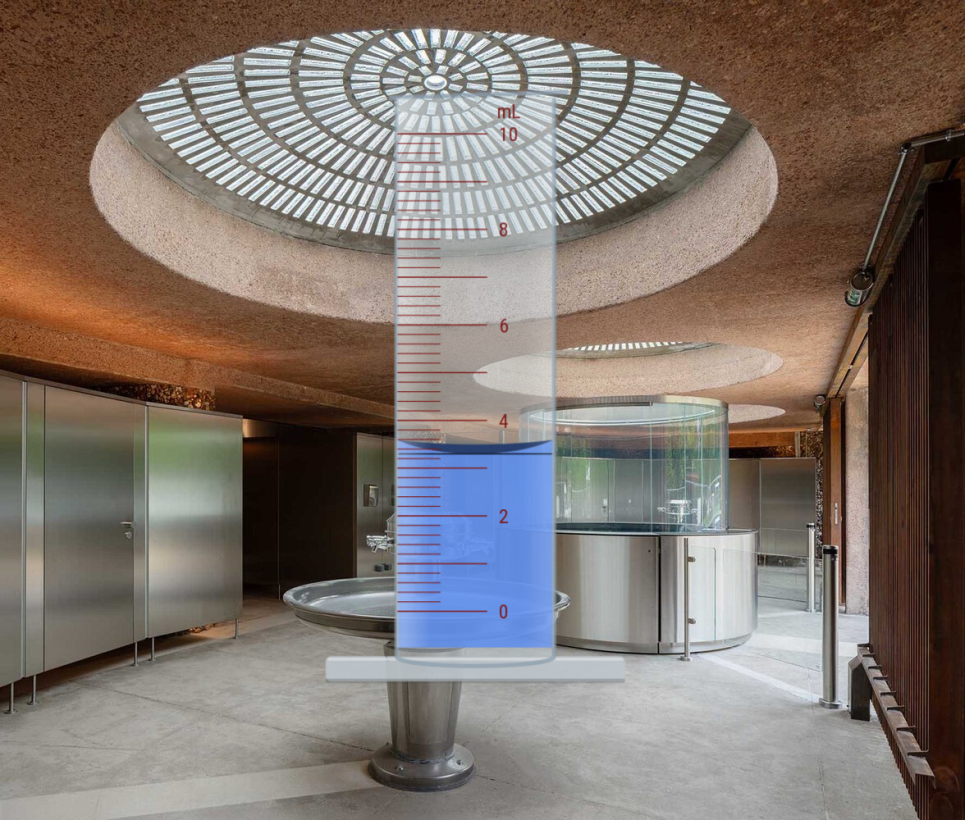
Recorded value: 3.3 mL
